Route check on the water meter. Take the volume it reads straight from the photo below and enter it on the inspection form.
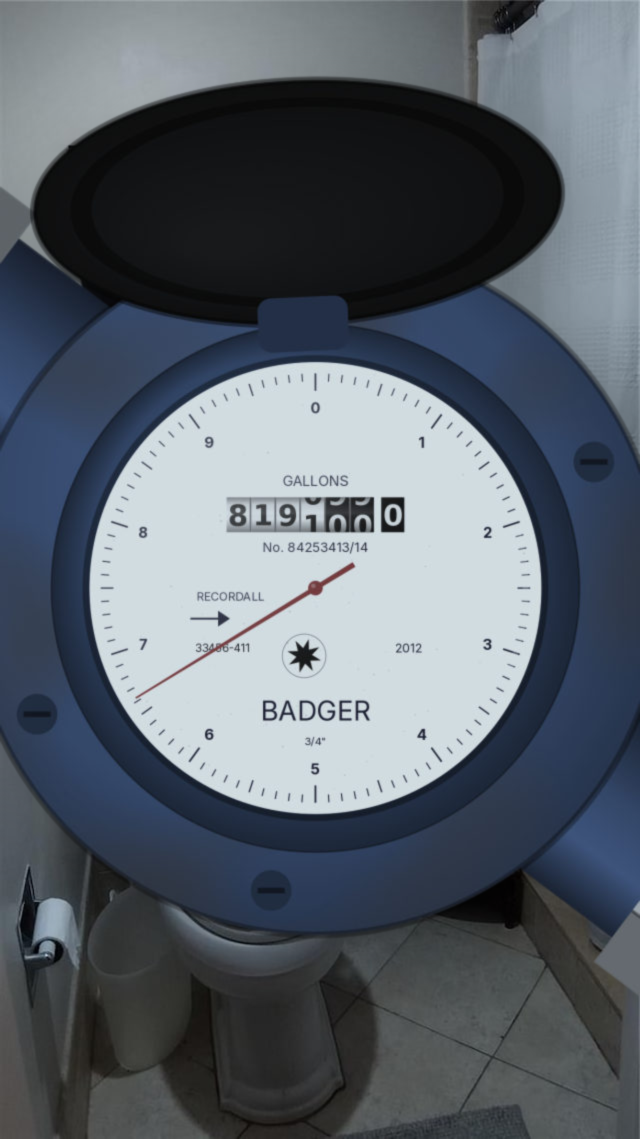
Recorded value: 8190996.6 gal
